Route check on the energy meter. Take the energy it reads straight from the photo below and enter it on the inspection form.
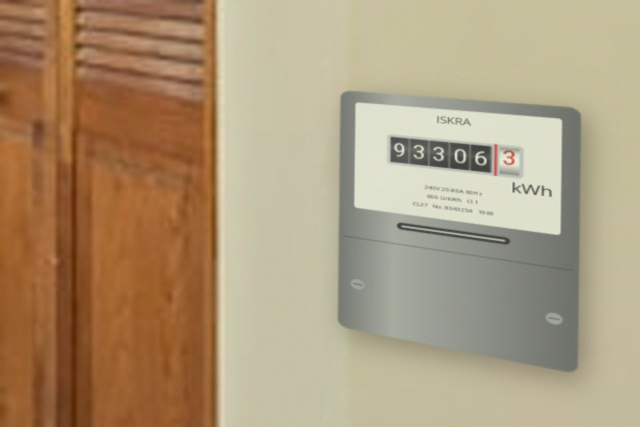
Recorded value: 93306.3 kWh
